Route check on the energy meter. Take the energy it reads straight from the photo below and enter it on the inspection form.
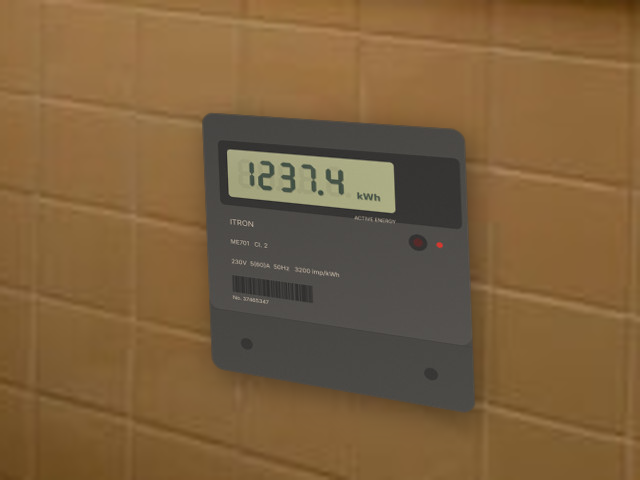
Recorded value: 1237.4 kWh
